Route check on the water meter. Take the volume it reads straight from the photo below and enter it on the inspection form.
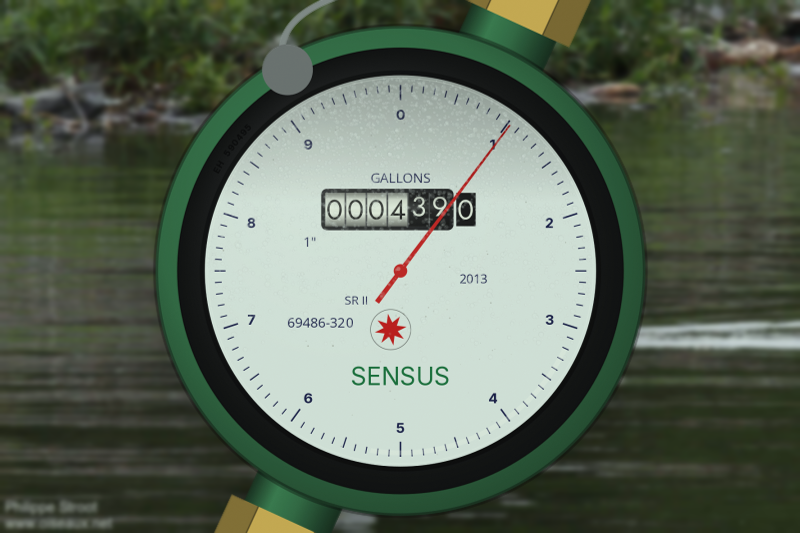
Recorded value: 4391.0 gal
